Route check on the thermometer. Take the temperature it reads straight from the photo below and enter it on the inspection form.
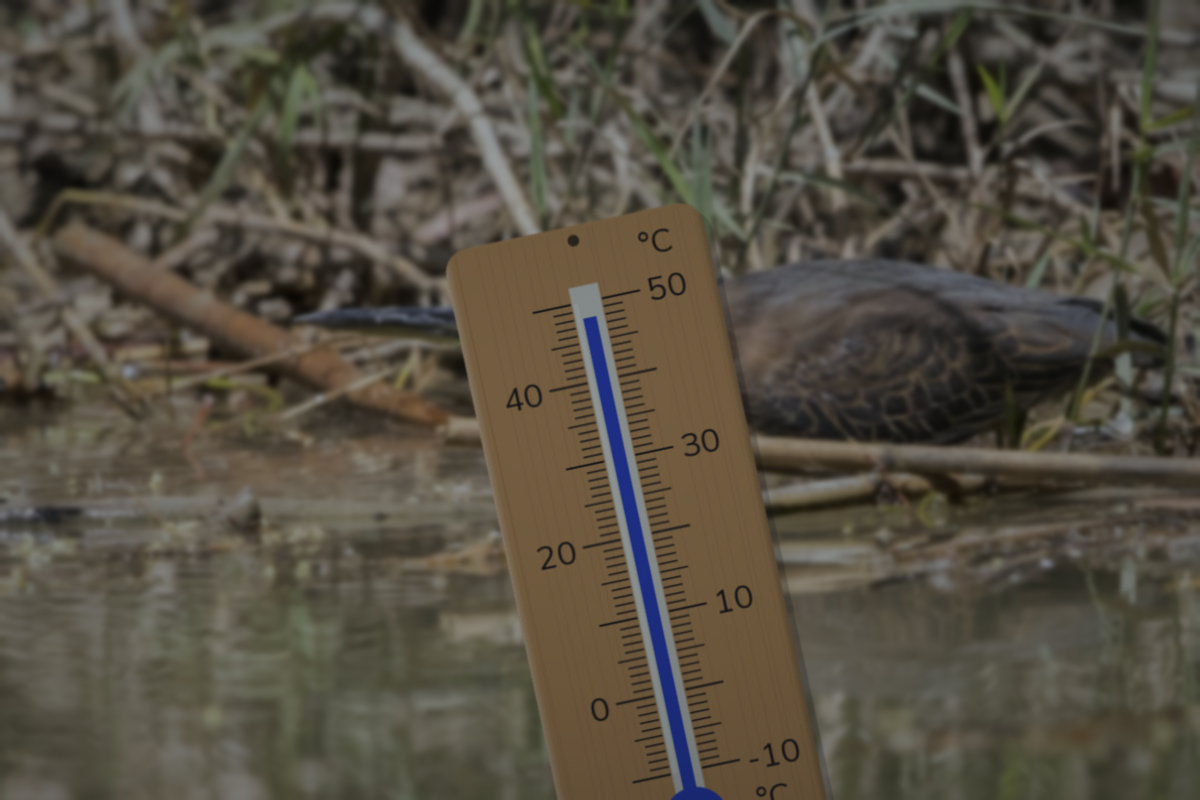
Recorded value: 48 °C
